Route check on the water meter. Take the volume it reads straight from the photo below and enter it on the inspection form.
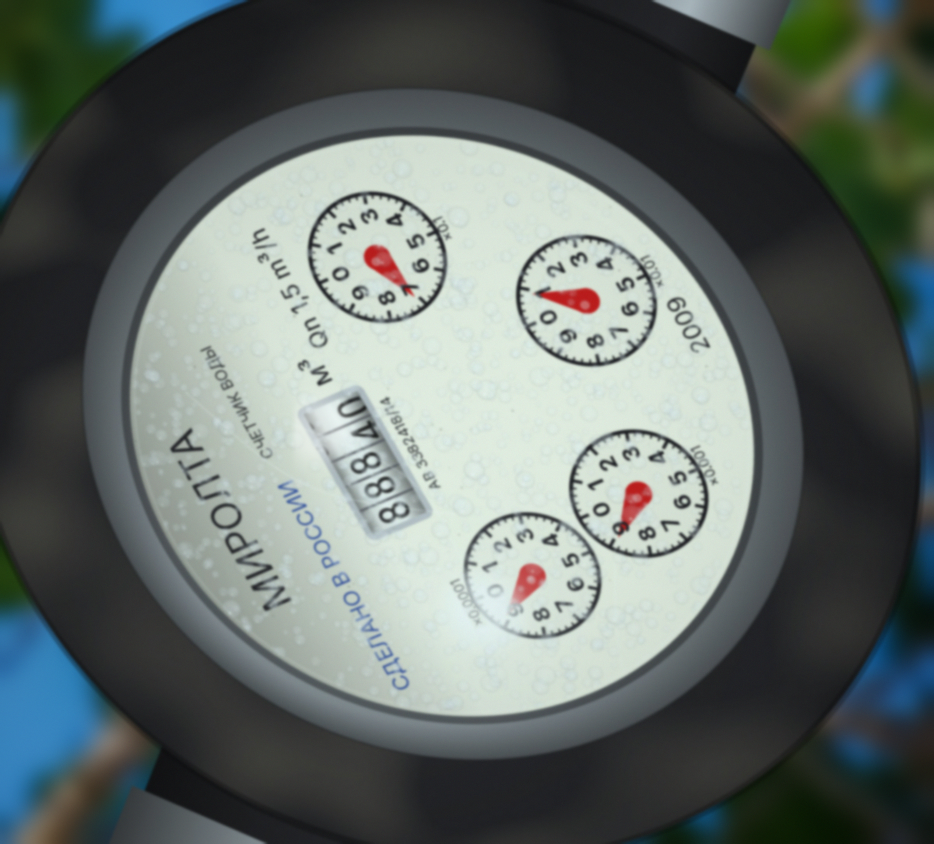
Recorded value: 88839.7089 m³
